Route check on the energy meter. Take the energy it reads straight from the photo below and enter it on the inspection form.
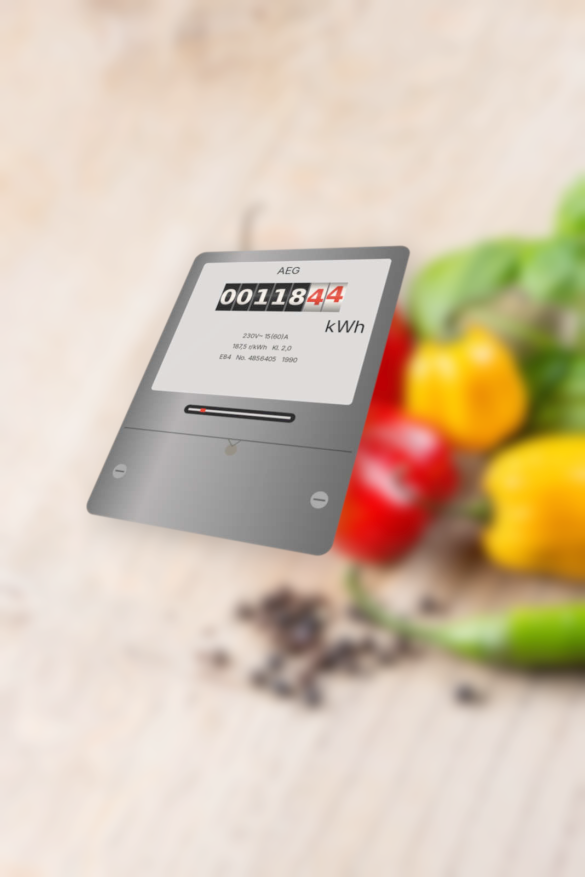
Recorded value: 118.44 kWh
